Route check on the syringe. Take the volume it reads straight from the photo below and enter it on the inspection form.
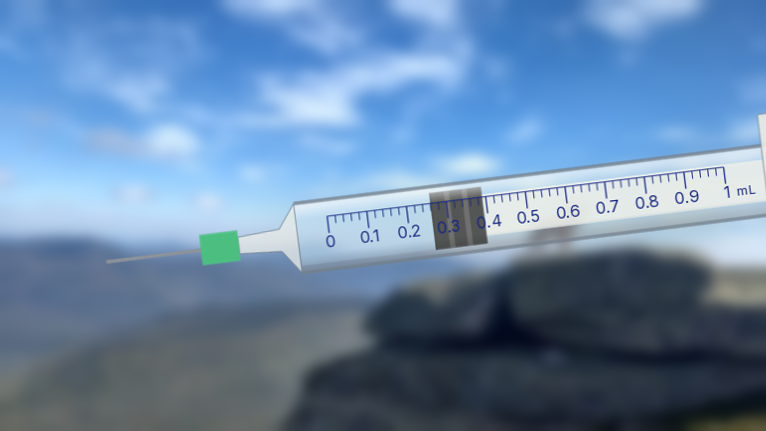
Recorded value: 0.26 mL
